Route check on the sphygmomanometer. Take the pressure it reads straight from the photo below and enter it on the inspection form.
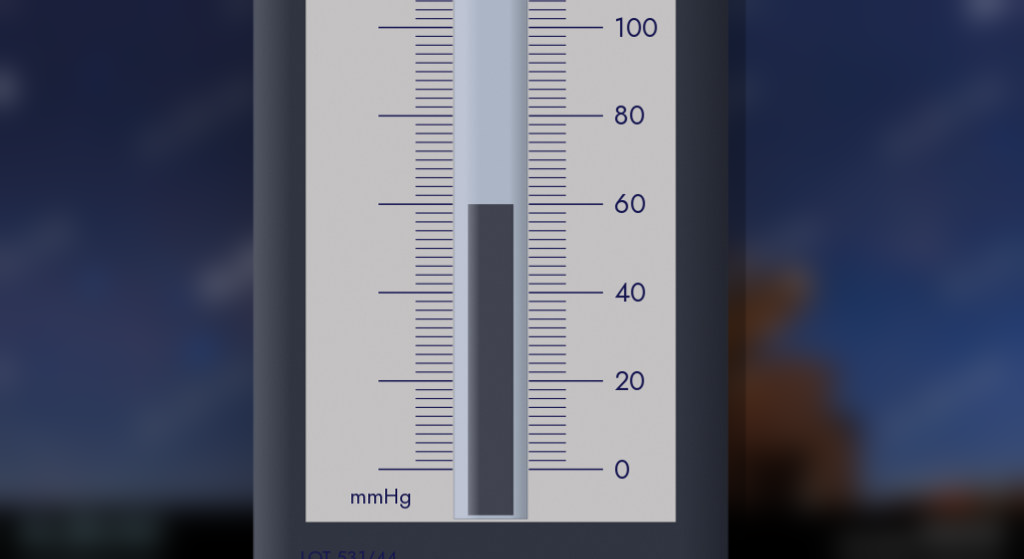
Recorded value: 60 mmHg
